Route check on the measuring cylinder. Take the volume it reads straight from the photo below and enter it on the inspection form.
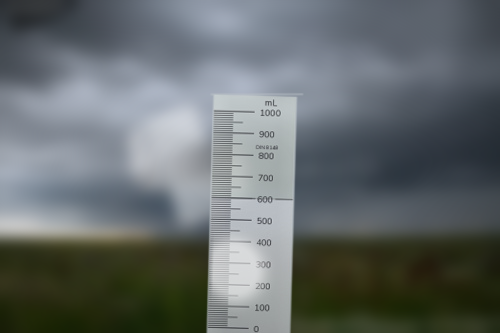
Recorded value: 600 mL
